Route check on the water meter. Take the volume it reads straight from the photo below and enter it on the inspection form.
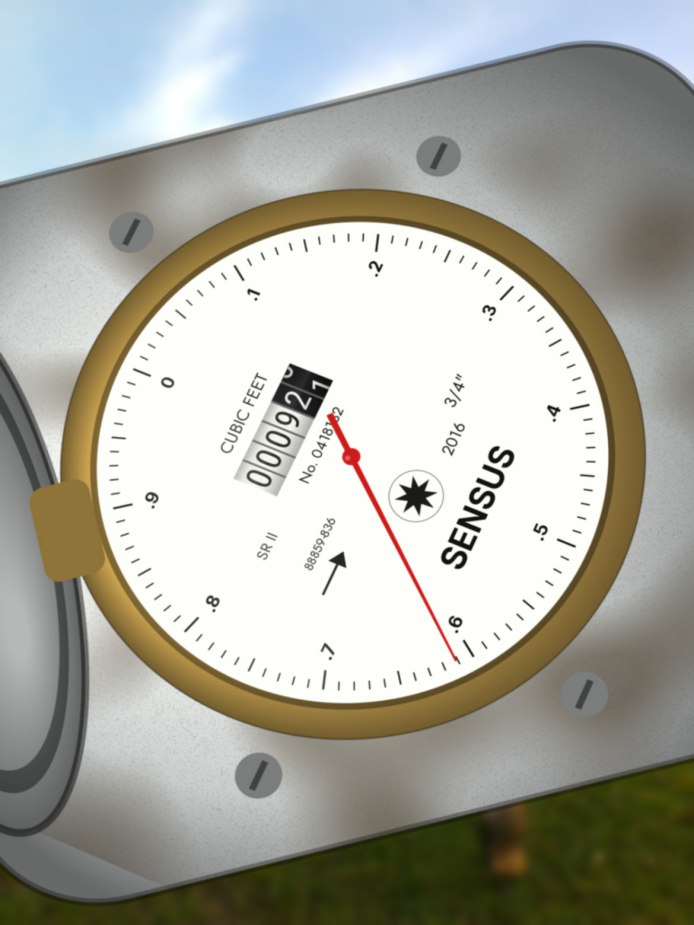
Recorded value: 920.61 ft³
